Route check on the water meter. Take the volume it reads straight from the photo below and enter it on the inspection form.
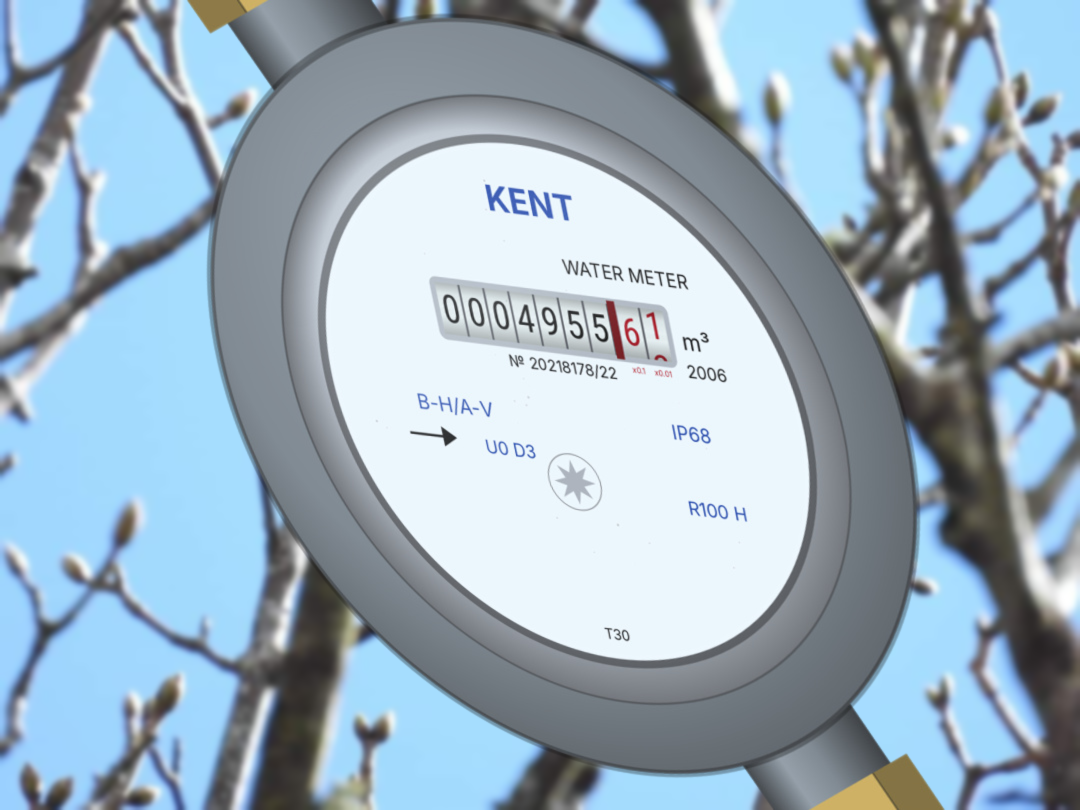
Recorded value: 4955.61 m³
